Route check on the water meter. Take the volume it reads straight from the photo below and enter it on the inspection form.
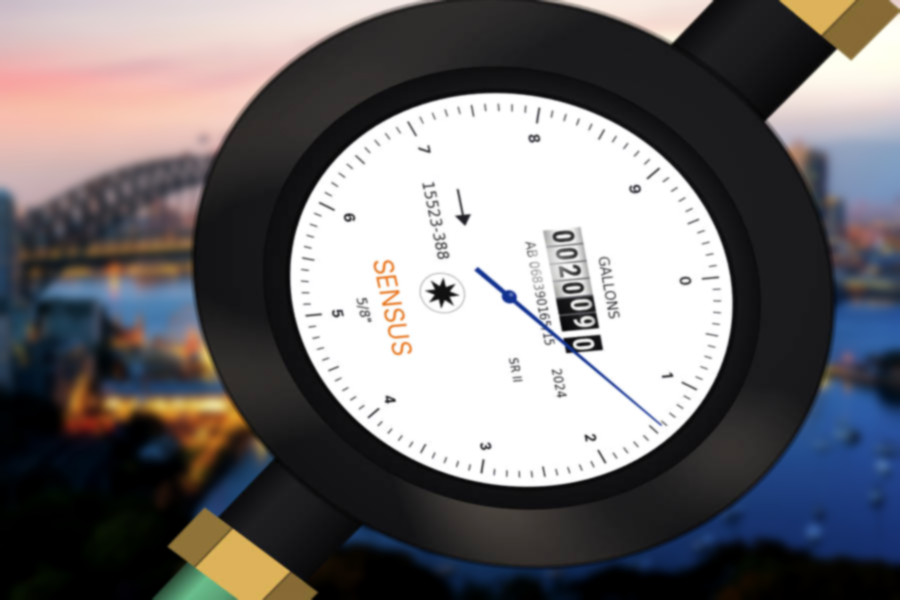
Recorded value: 20091.4 gal
